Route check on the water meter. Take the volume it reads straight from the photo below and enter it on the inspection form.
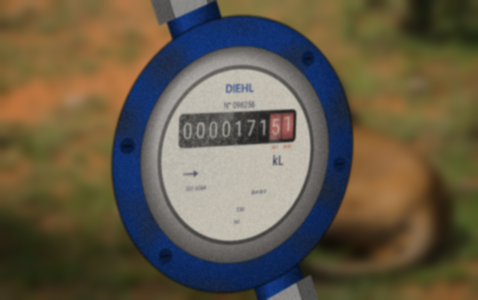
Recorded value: 171.51 kL
